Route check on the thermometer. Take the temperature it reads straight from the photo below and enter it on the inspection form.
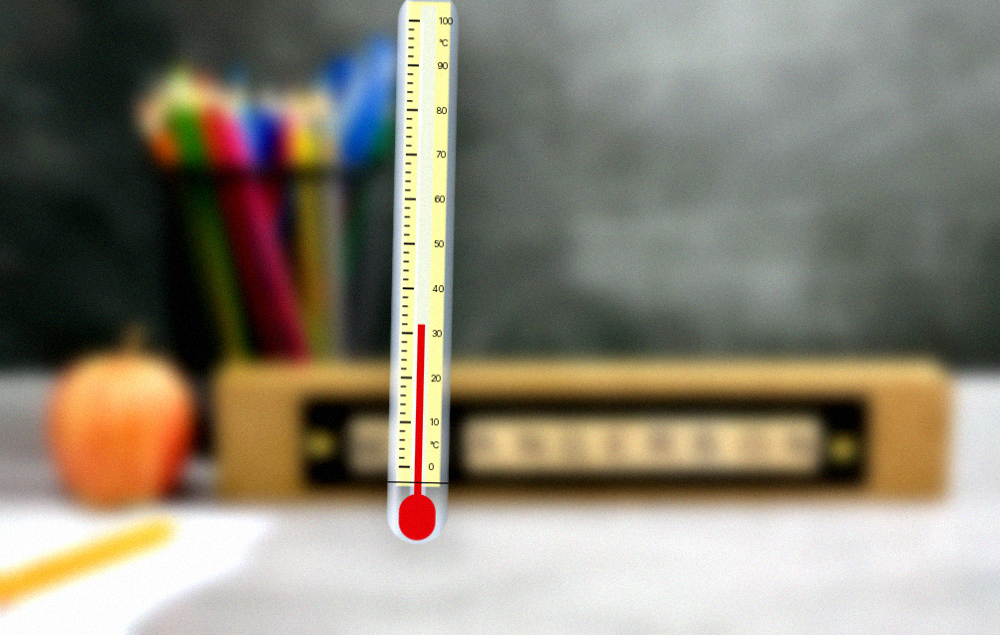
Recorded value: 32 °C
